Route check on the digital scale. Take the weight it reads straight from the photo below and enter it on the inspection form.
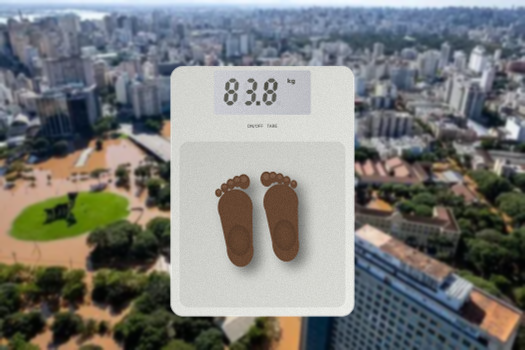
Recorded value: 83.8 kg
